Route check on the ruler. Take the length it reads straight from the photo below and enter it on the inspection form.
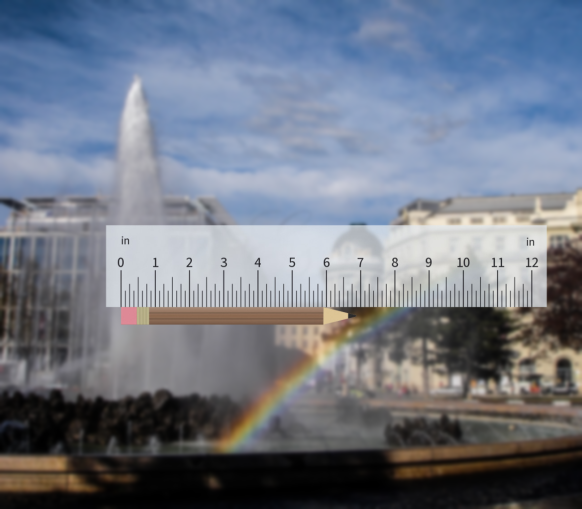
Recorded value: 6.875 in
